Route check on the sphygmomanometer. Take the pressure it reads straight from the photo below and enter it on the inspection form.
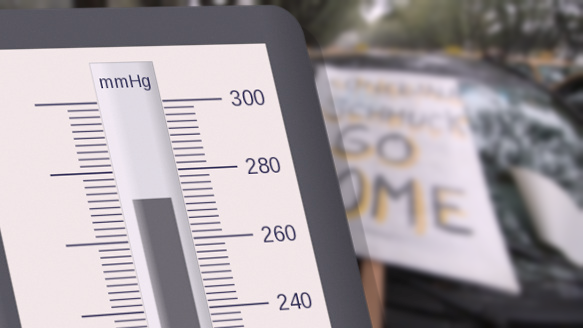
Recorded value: 272 mmHg
